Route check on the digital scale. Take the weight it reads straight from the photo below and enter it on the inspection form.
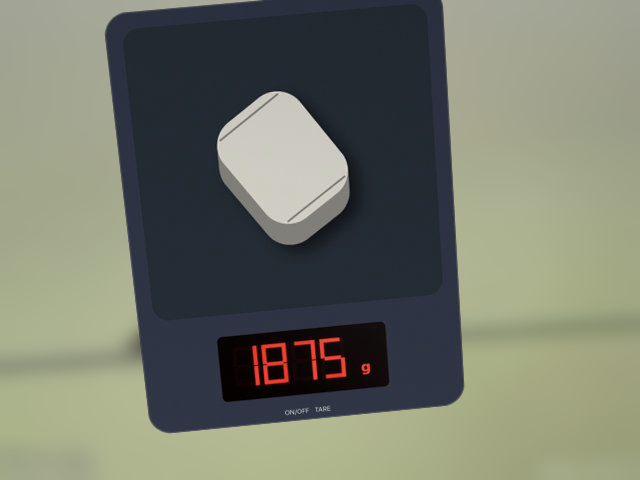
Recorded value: 1875 g
